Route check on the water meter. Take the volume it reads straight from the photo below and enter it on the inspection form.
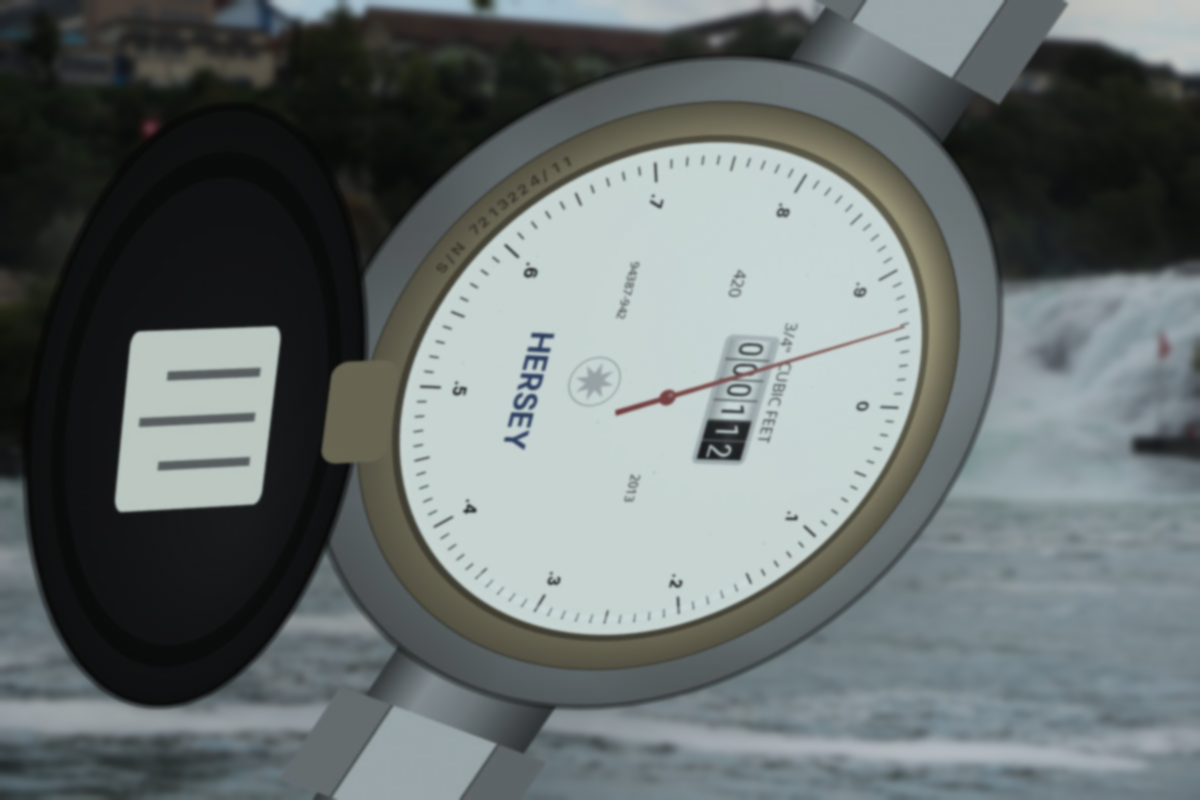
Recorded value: 111.94 ft³
